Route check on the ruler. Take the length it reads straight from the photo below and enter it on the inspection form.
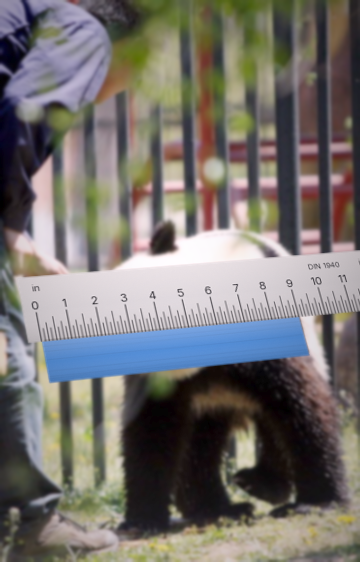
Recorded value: 9 in
